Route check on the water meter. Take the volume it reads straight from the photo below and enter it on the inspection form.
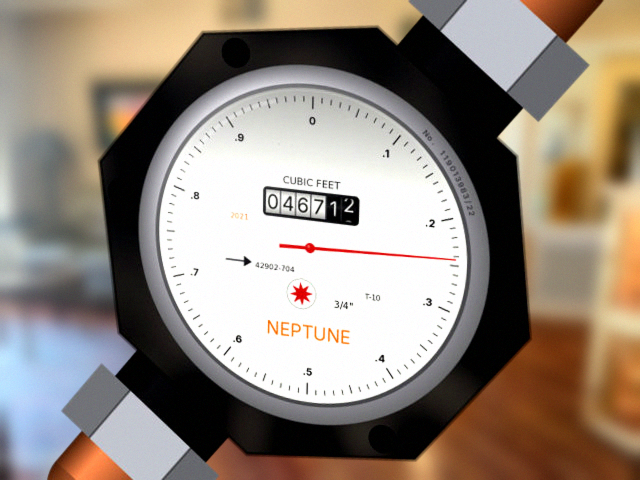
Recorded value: 46712.24 ft³
